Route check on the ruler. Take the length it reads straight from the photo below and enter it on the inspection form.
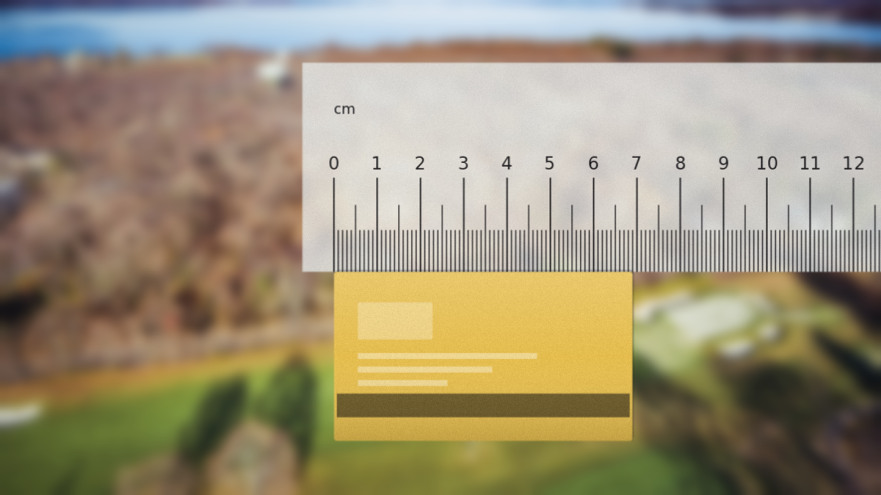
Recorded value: 6.9 cm
